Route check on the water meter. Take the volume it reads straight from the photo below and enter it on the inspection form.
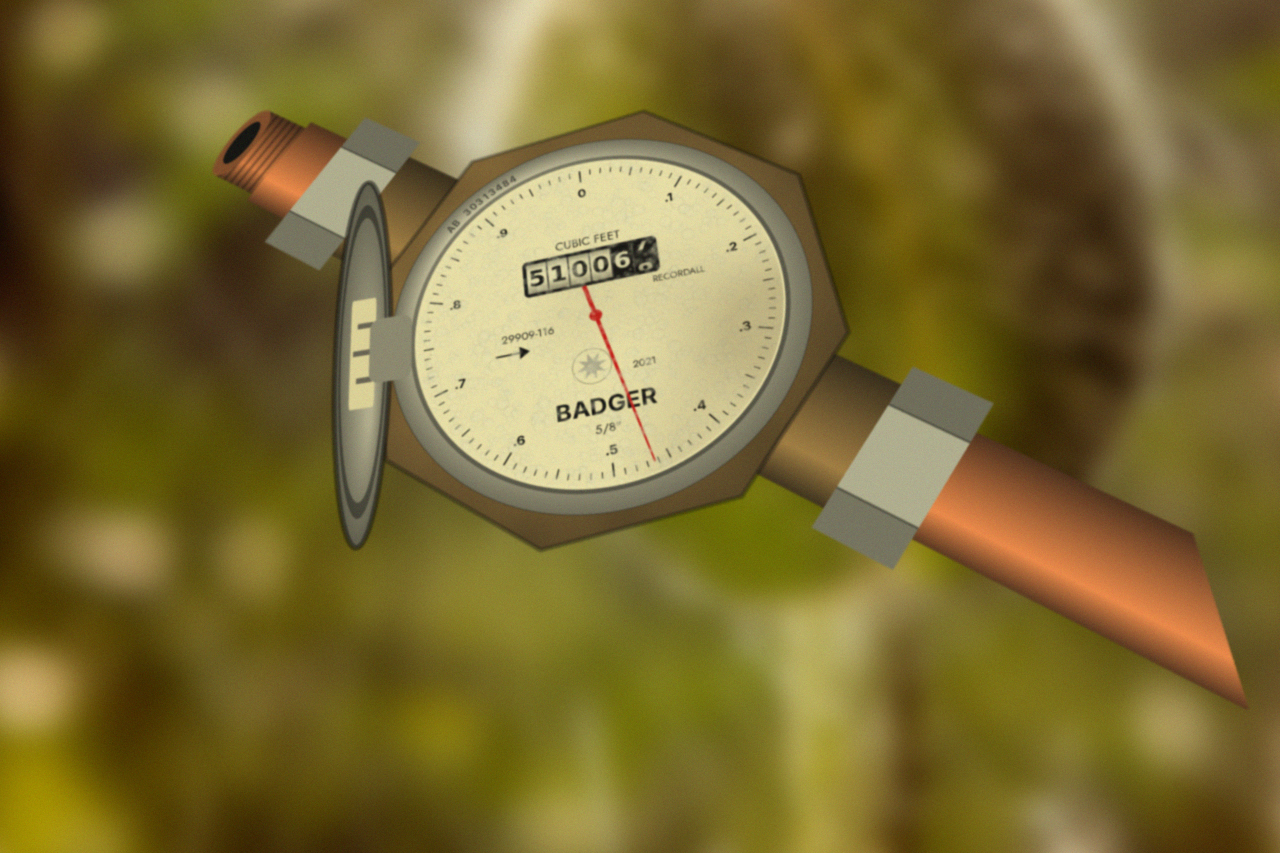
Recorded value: 510067.46 ft³
